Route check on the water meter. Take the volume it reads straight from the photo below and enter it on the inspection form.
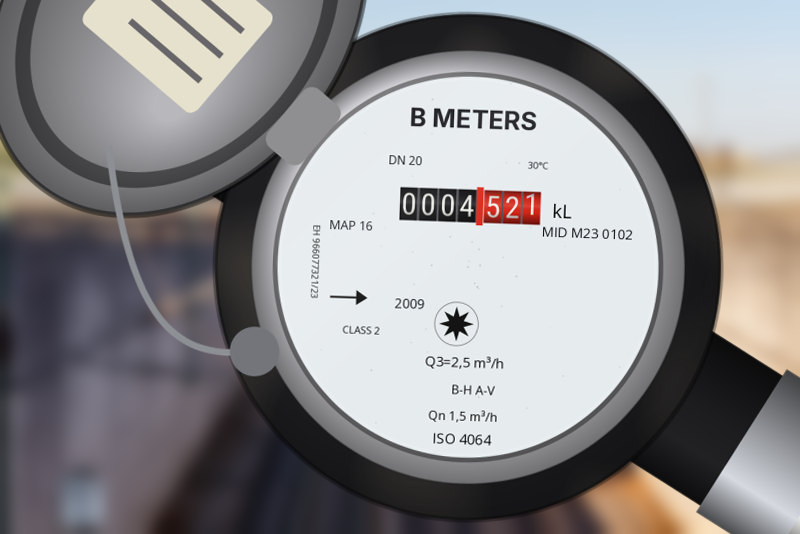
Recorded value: 4.521 kL
